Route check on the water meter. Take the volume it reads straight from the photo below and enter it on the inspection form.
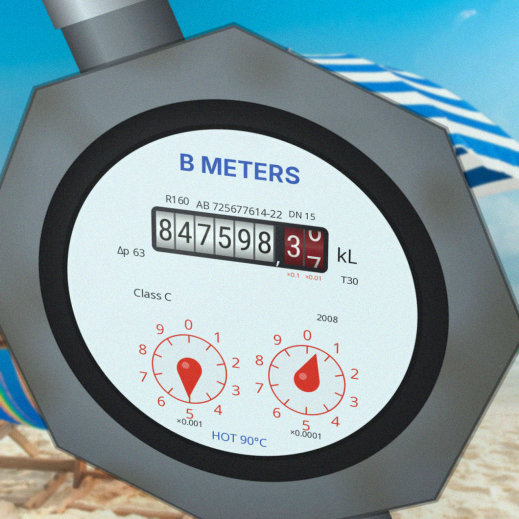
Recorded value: 847598.3650 kL
